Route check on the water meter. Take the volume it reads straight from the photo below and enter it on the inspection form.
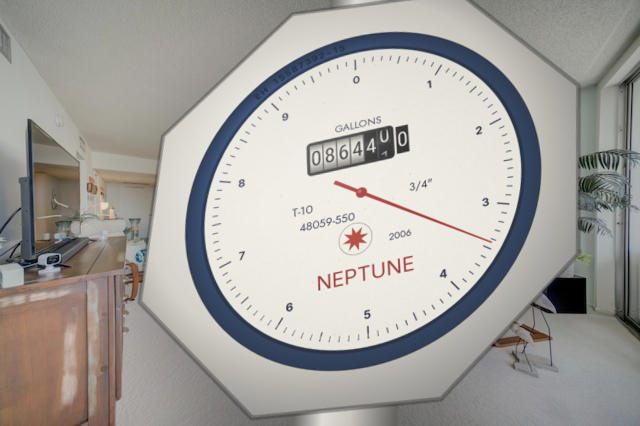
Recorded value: 864403.4 gal
